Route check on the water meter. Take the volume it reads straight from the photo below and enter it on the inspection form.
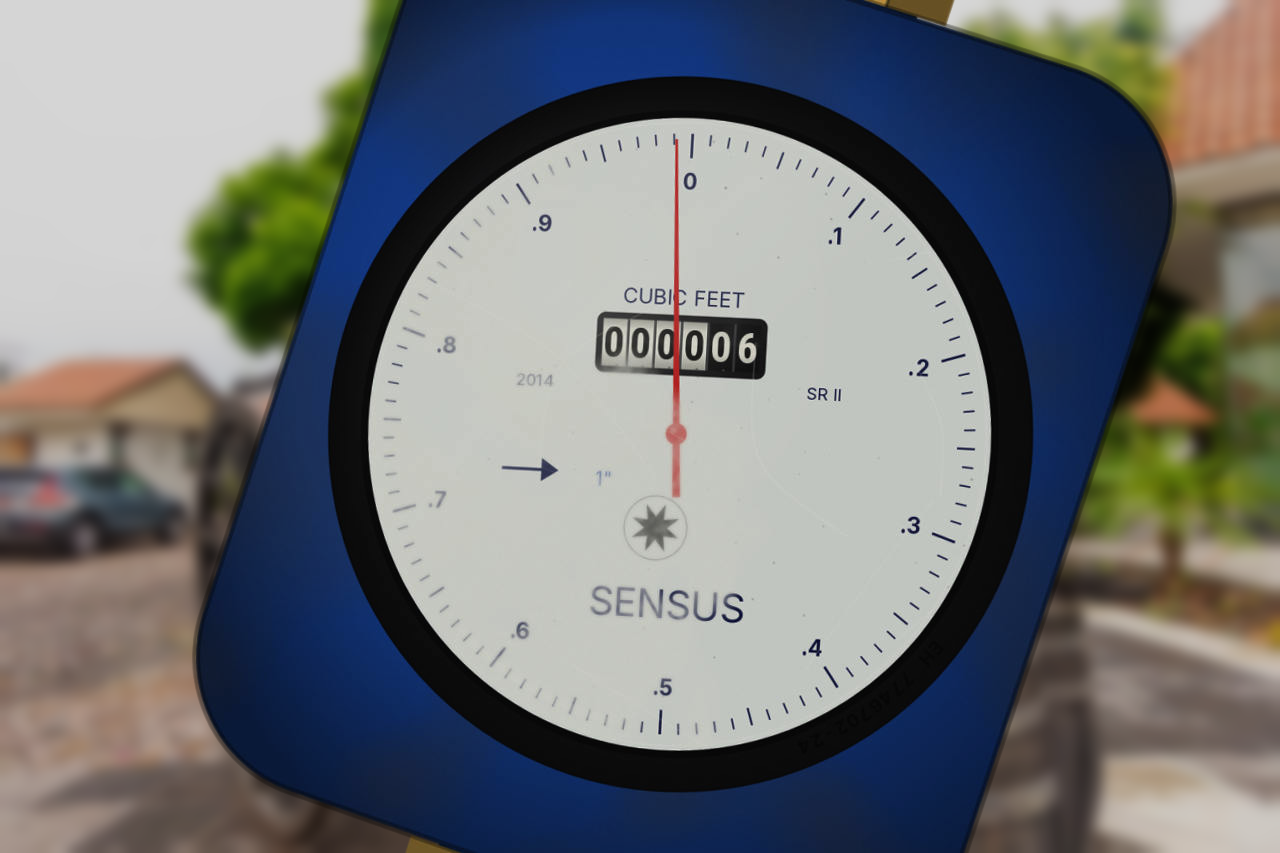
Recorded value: 5.99 ft³
